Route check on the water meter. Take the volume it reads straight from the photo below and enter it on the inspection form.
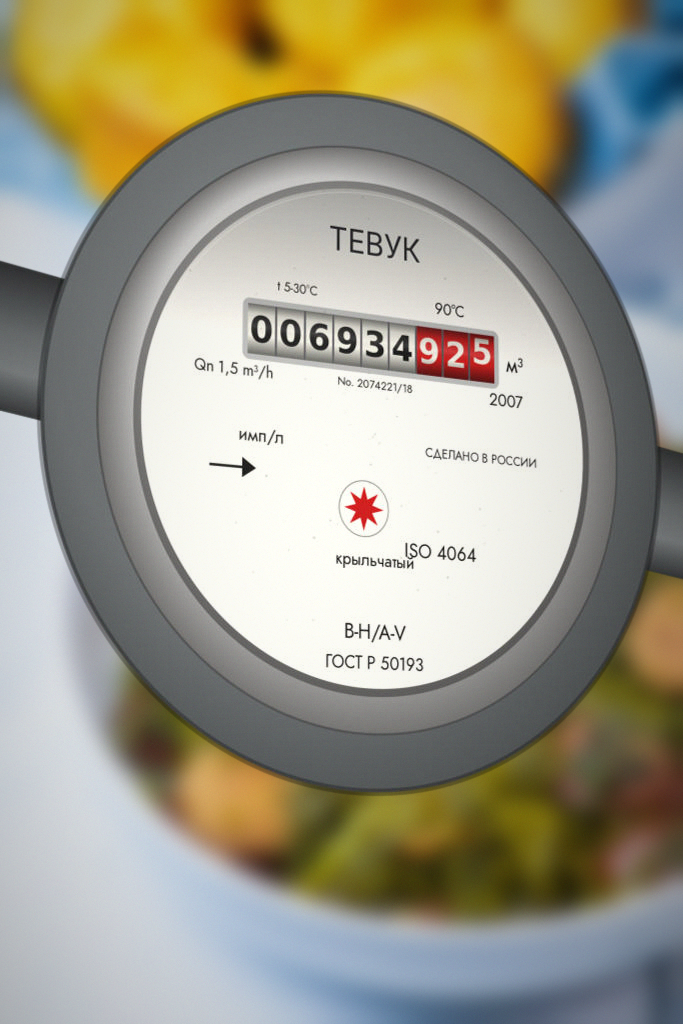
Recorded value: 6934.925 m³
